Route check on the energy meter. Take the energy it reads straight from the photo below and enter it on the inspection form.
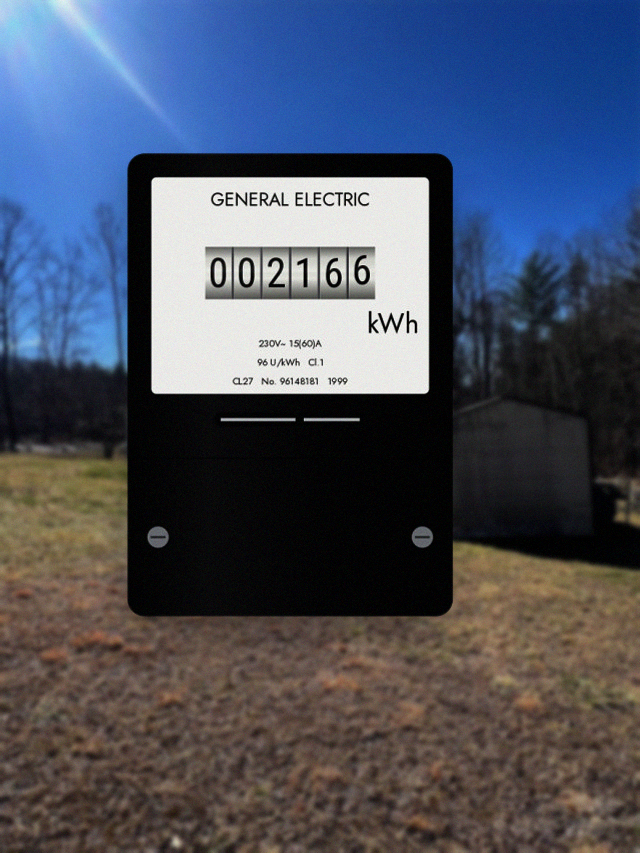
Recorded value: 2166 kWh
